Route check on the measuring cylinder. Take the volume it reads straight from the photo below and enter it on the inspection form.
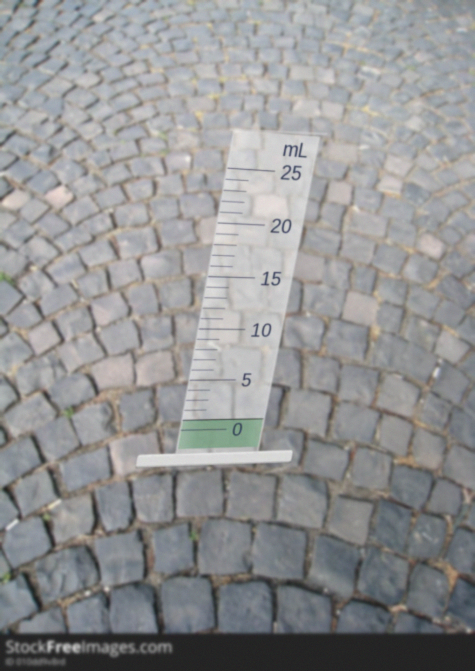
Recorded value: 1 mL
